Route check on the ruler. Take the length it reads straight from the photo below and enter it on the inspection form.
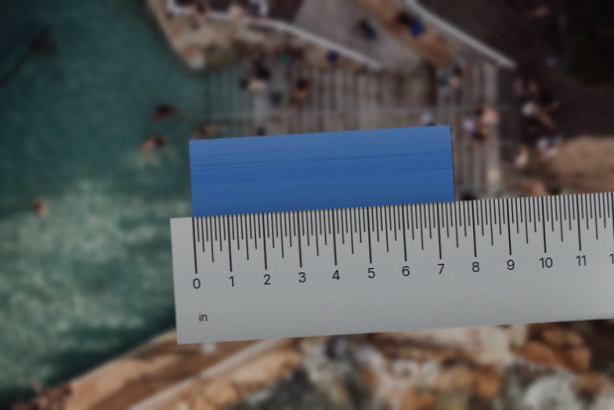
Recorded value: 7.5 in
